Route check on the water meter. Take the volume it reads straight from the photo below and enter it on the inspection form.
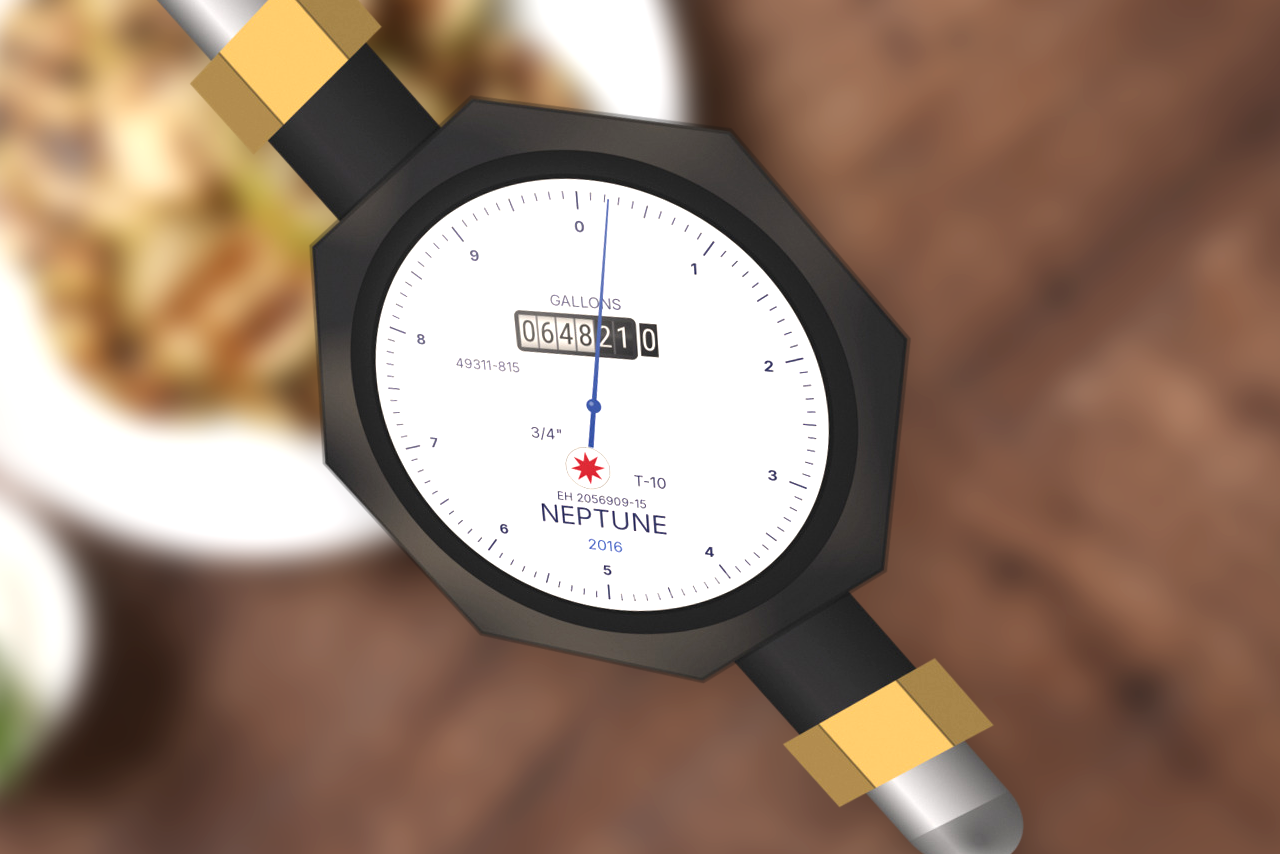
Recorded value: 648210.2 gal
